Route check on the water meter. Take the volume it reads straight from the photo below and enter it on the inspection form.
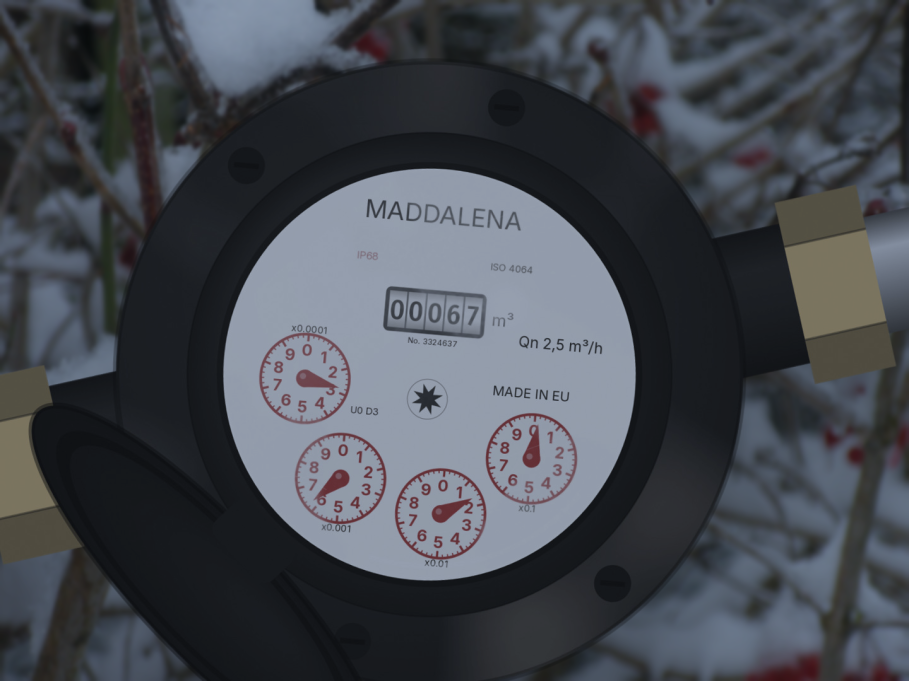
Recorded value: 67.0162 m³
